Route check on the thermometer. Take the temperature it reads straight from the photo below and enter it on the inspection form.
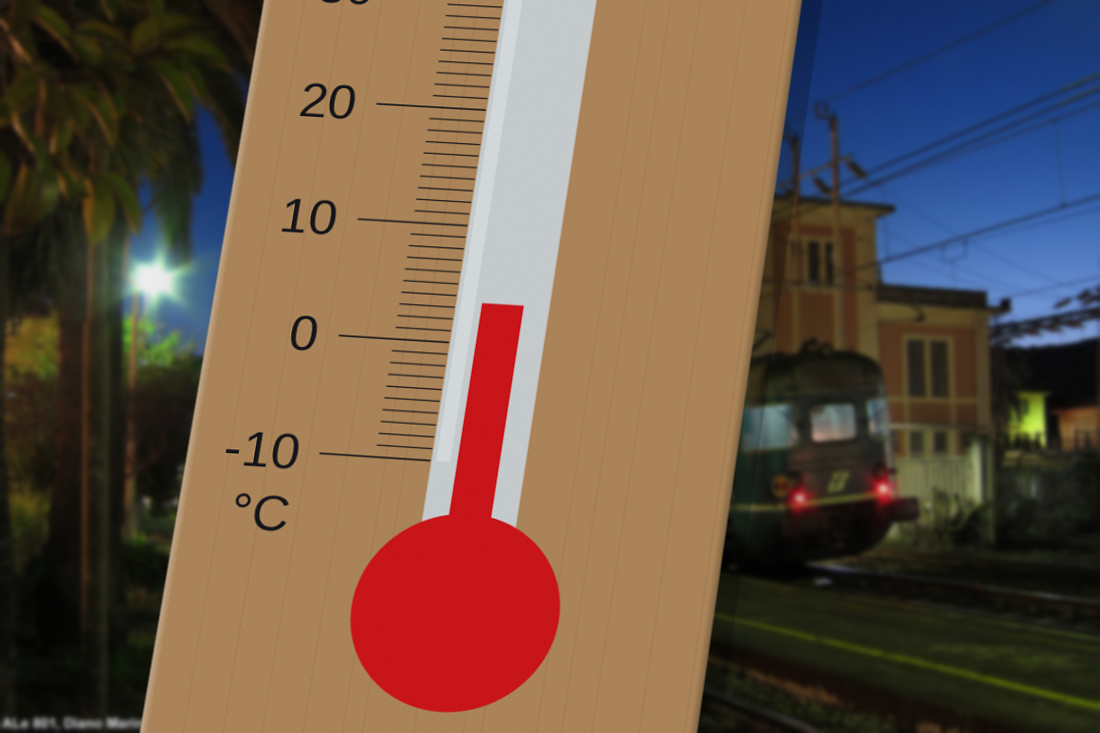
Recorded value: 3.5 °C
